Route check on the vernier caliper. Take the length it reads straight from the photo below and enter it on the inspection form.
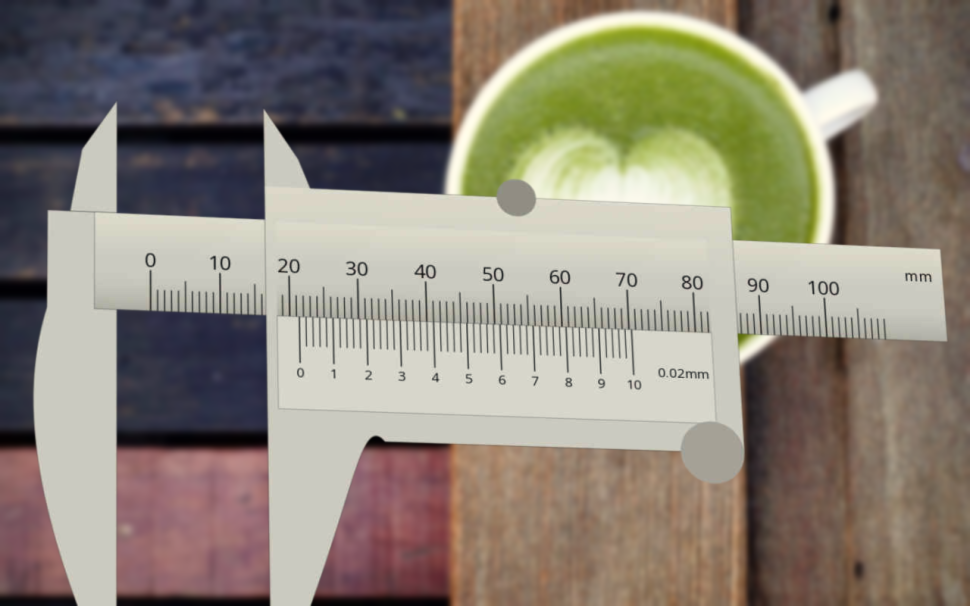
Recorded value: 21.4 mm
